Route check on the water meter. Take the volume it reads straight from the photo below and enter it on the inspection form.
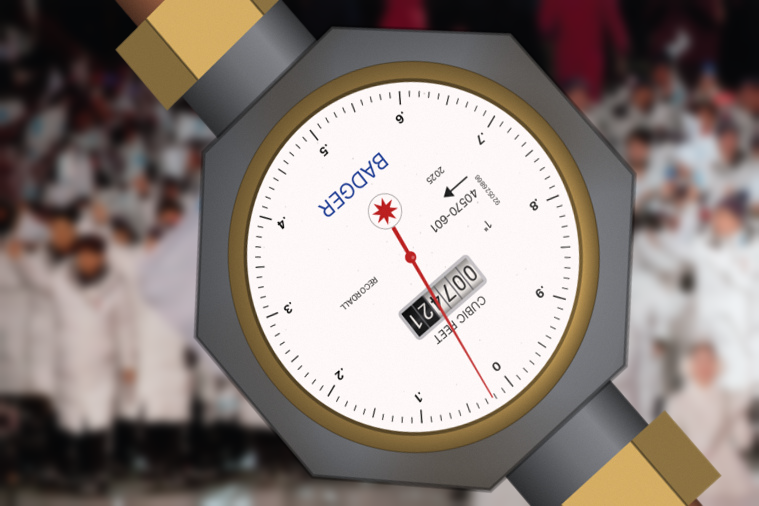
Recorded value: 7421.02 ft³
